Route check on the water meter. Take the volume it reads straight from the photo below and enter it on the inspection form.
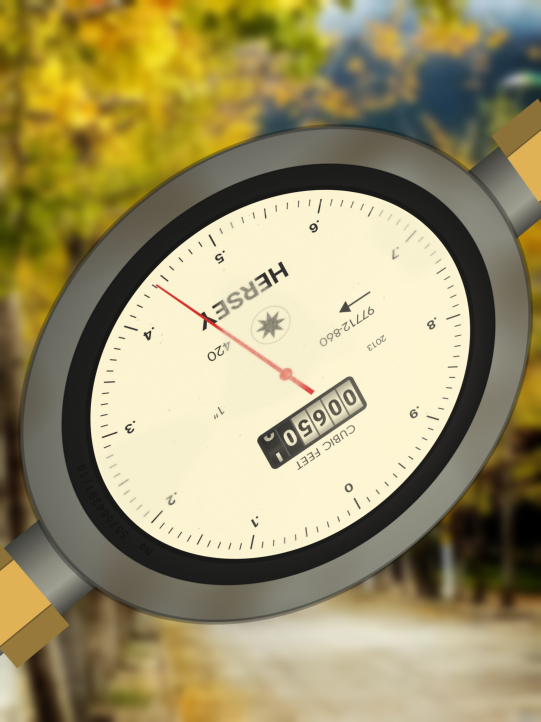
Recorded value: 6501.44 ft³
